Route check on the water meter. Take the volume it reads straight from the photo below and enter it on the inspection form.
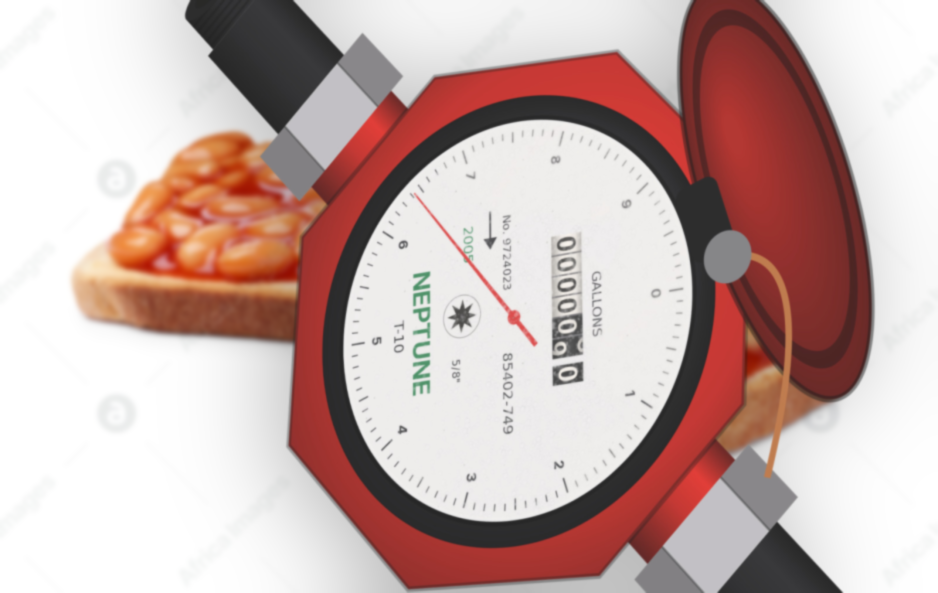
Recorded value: 86.4 gal
